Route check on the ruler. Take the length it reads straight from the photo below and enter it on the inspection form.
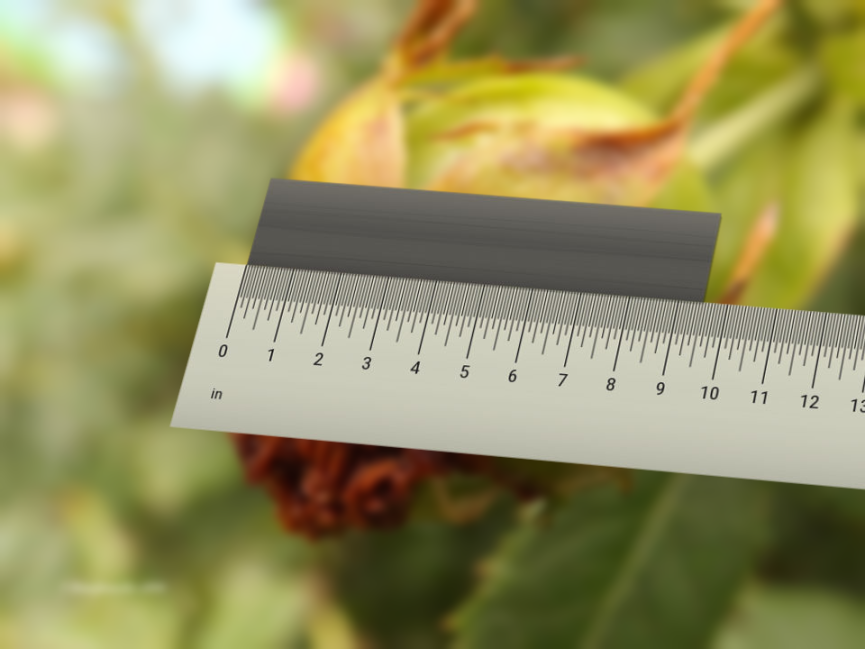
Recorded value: 9.5 in
